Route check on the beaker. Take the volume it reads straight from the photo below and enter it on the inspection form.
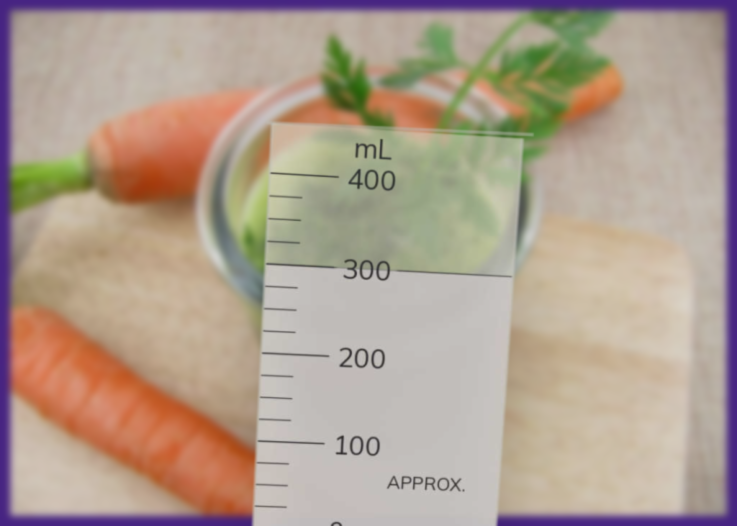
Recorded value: 300 mL
